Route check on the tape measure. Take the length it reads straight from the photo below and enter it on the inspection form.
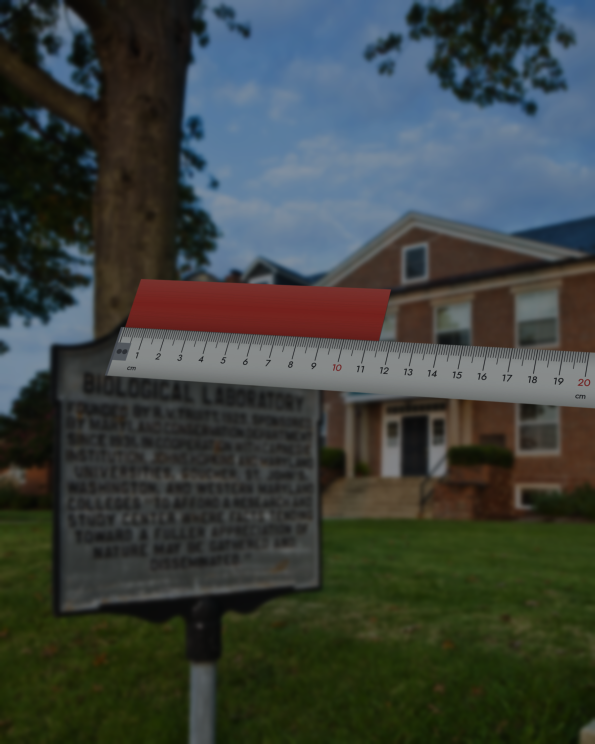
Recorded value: 11.5 cm
